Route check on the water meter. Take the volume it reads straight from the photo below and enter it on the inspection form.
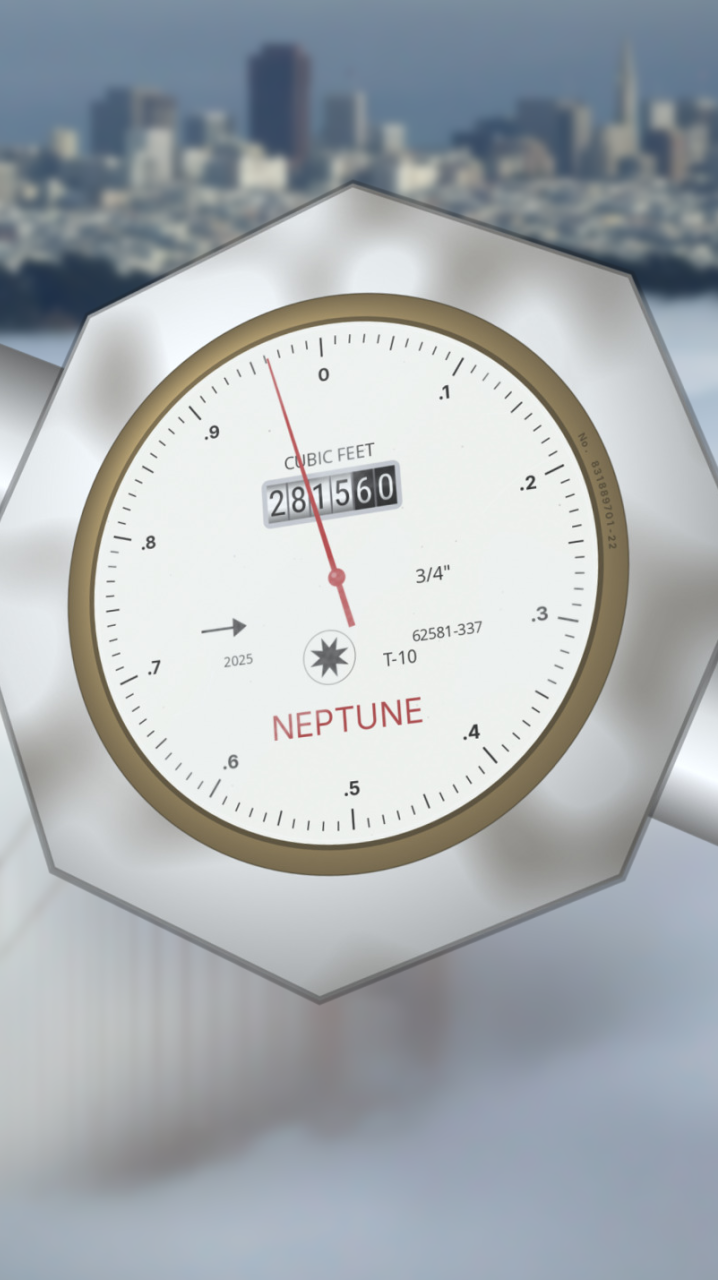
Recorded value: 281559.96 ft³
